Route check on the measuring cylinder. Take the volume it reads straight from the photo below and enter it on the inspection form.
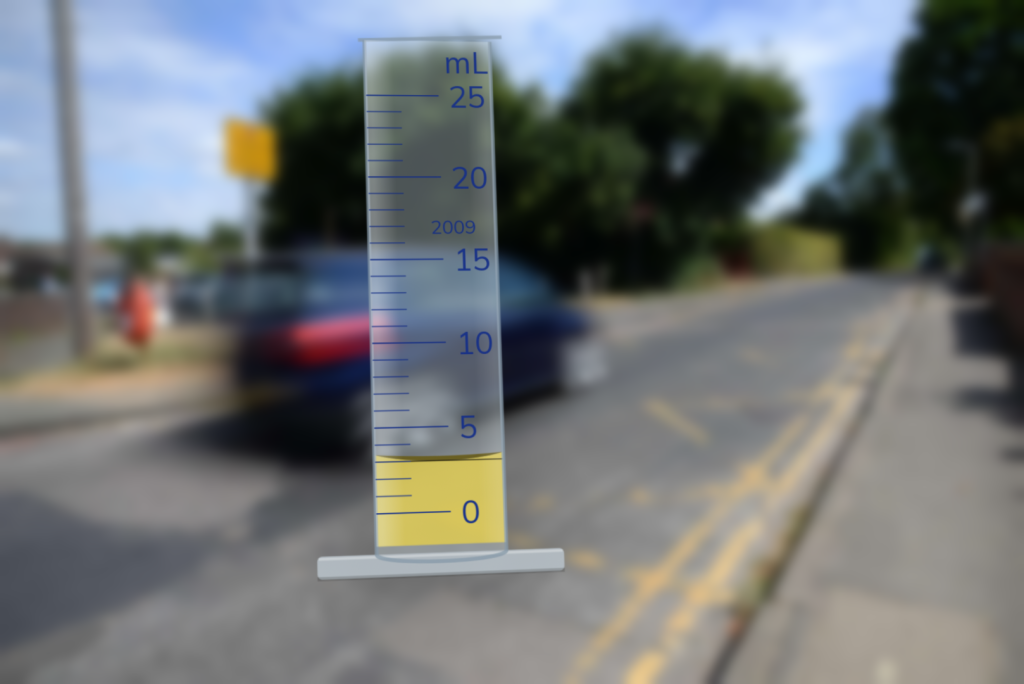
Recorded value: 3 mL
